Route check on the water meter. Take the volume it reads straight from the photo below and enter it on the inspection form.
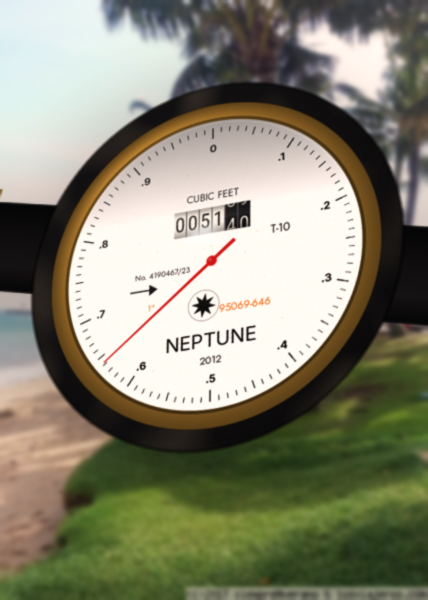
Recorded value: 5139.64 ft³
